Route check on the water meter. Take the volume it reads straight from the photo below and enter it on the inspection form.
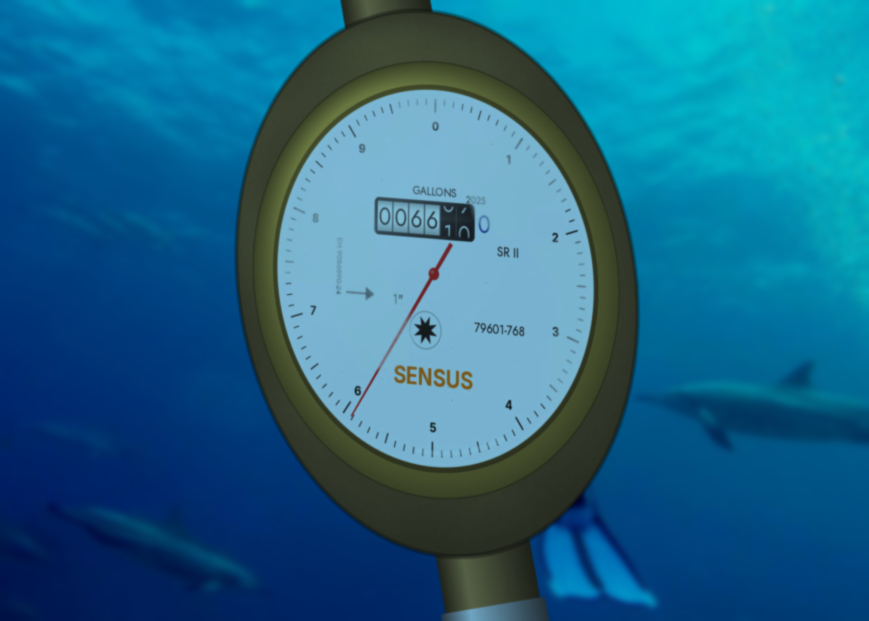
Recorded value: 66095.9 gal
